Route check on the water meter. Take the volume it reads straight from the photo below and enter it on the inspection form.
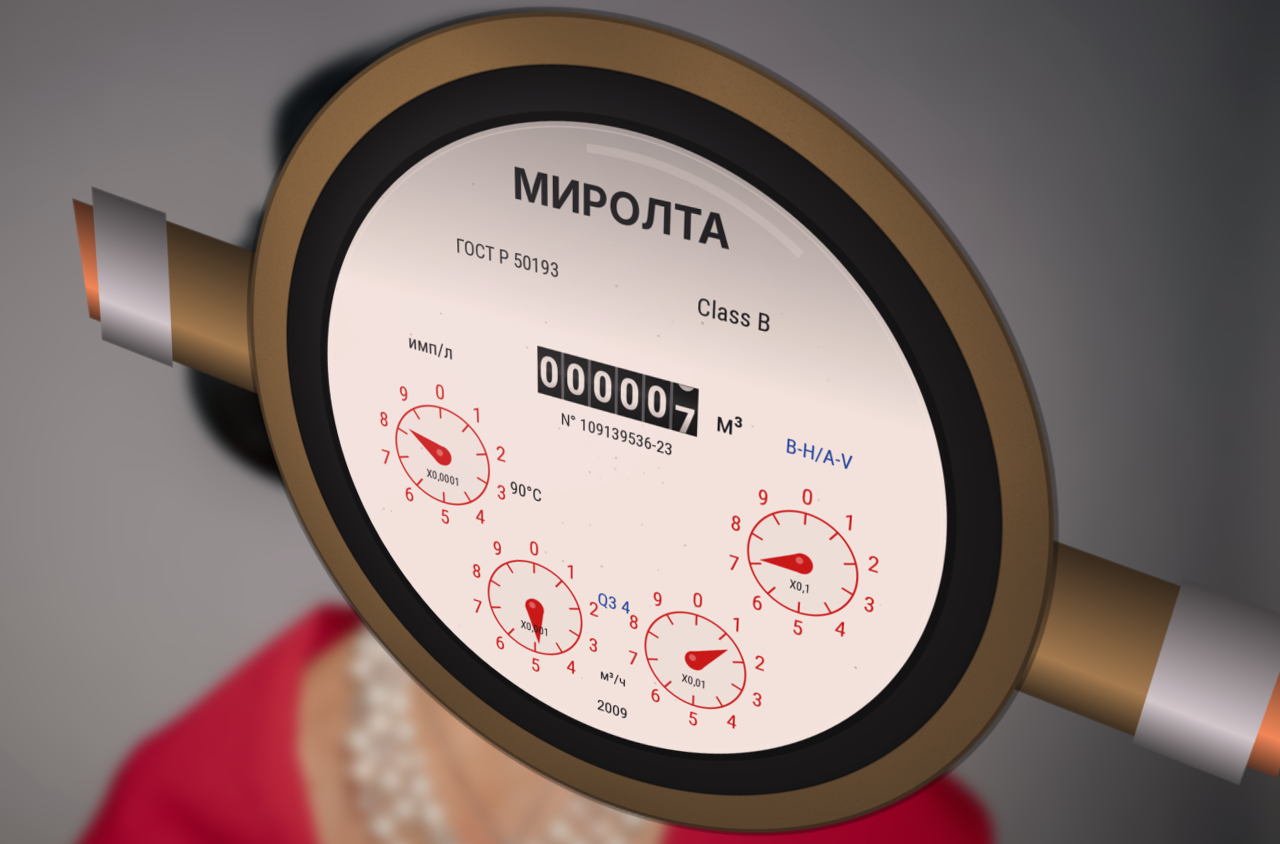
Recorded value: 6.7148 m³
